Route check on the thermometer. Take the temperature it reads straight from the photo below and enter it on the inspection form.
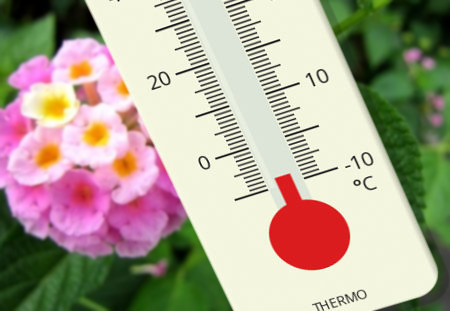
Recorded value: -8 °C
